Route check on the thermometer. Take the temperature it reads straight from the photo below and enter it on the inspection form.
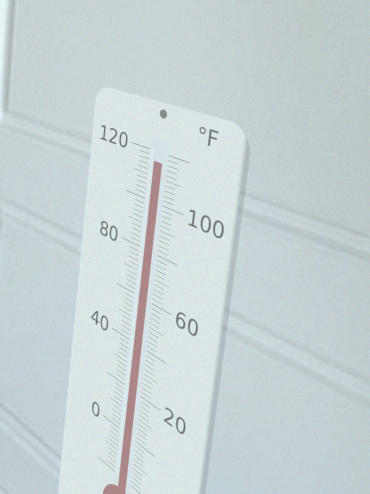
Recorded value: 116 °F
